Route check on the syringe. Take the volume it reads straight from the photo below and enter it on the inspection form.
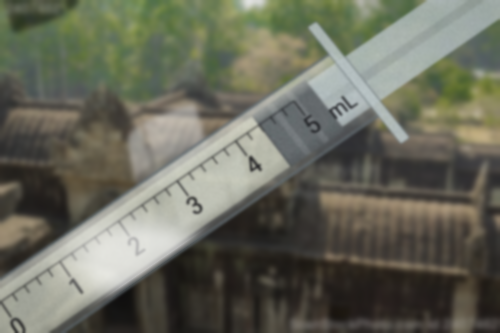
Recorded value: 4.4 mL
